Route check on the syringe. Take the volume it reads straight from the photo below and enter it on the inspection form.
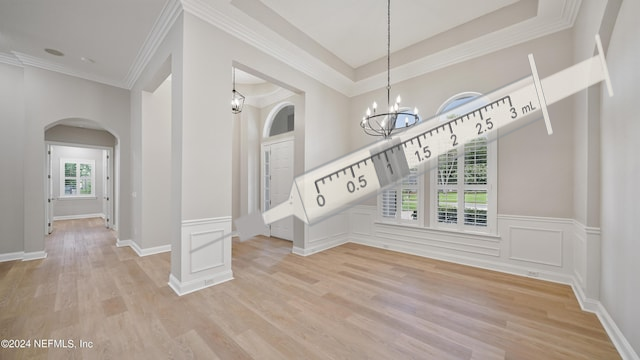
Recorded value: 0.8 mL
